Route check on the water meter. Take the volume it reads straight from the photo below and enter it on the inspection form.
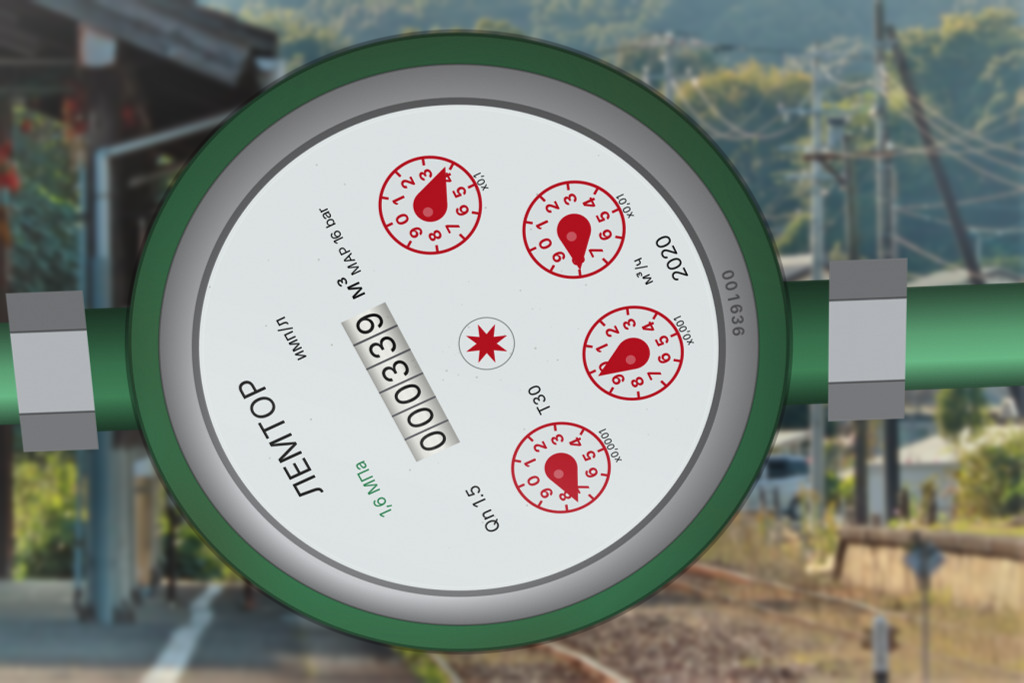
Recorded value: 339.3797 m³
